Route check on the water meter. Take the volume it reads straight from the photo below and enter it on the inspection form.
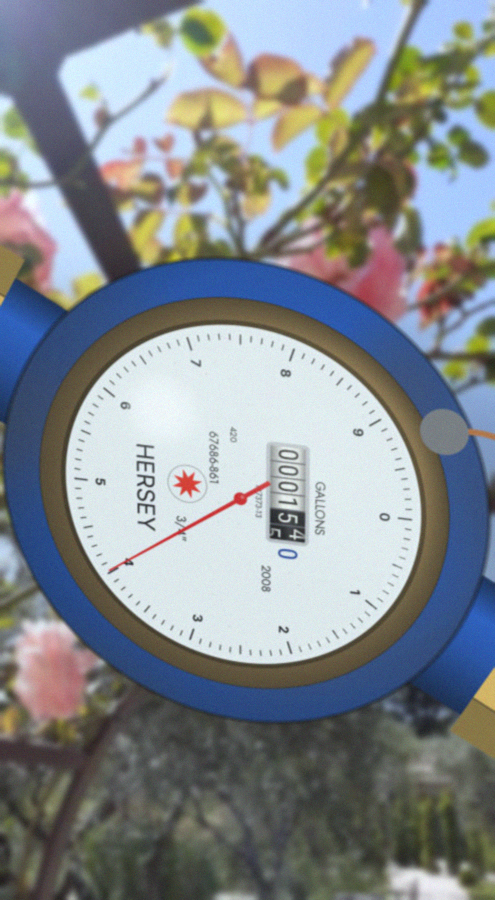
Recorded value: 1544.0 gal
